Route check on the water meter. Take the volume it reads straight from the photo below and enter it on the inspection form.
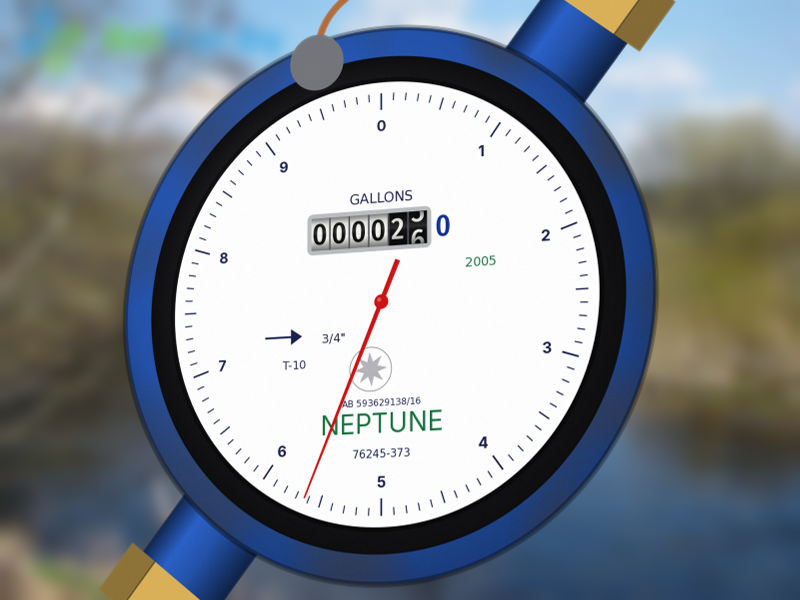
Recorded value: 255.6 gal
